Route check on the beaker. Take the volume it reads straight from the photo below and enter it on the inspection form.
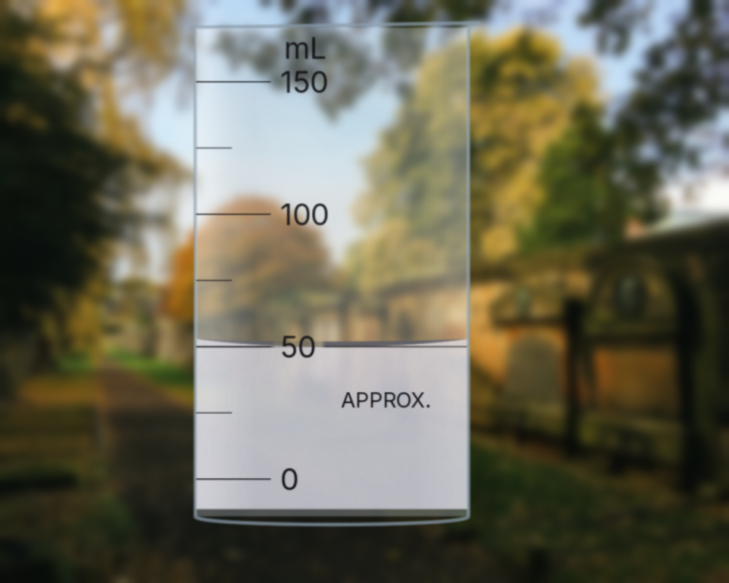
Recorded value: 50 mL
